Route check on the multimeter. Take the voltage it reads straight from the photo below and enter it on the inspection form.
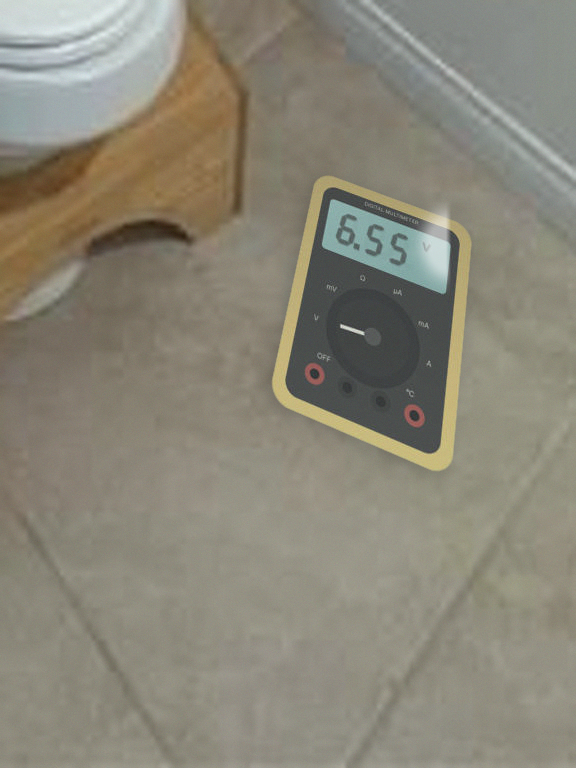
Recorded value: 6.55 V
